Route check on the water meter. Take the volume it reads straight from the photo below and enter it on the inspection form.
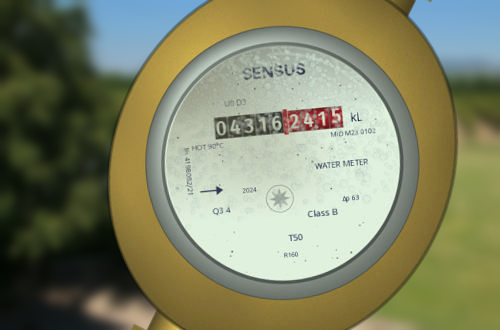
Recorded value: 4316.2415 kL
